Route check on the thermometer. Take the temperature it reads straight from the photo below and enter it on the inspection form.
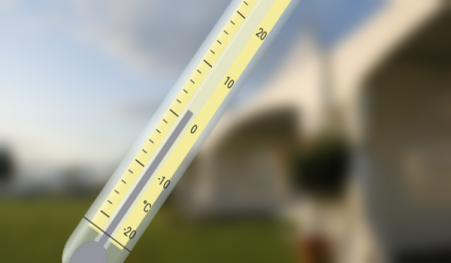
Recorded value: 2 °C
